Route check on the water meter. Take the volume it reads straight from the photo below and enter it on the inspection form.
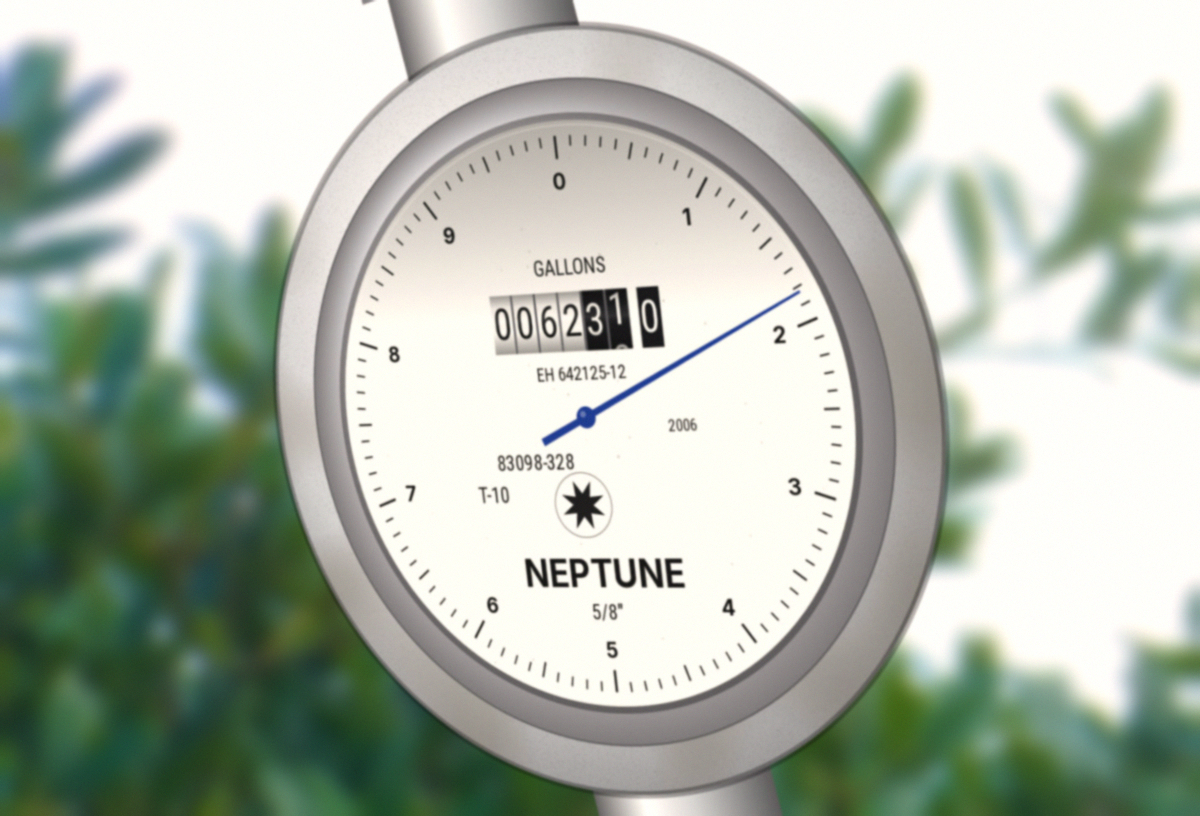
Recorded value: 62311.8 gal
